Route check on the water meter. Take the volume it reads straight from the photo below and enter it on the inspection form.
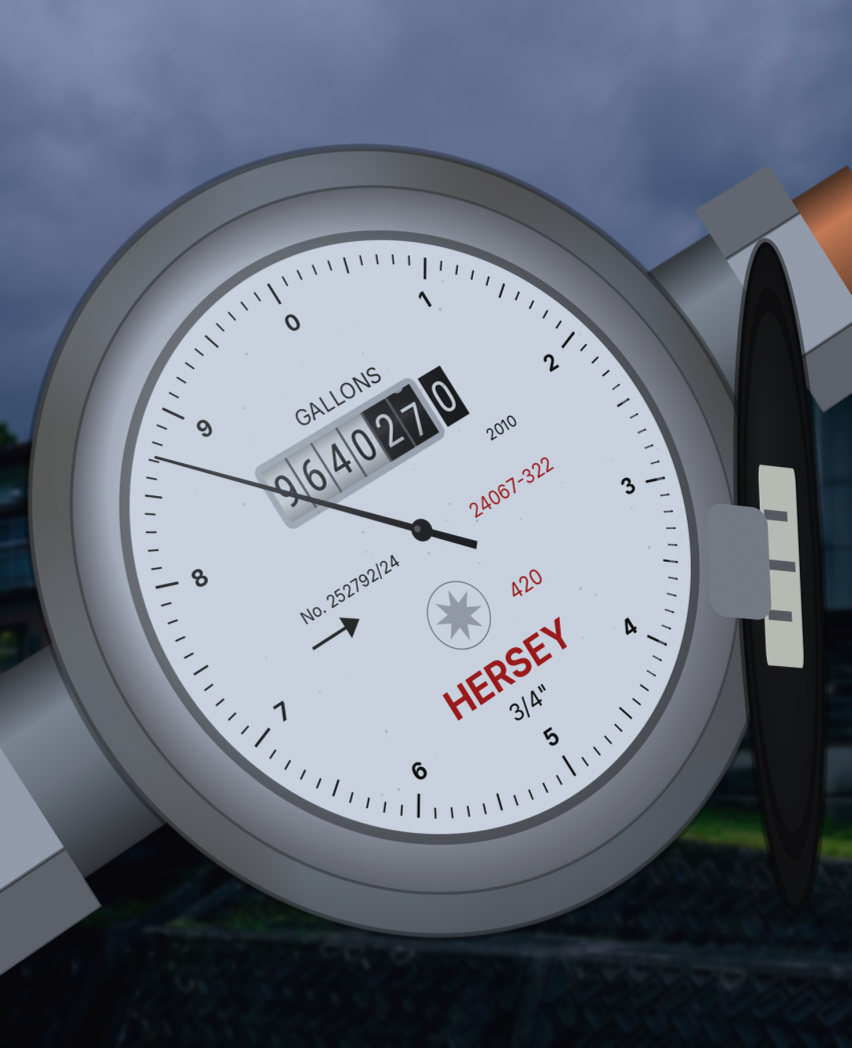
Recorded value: 9640268.7 gal
